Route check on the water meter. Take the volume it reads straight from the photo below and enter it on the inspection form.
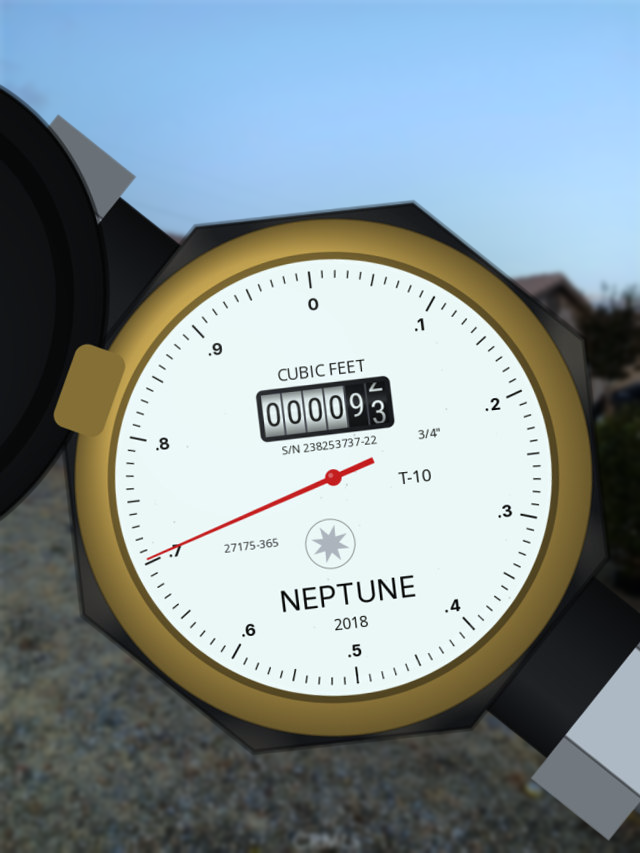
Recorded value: 92.70 ft³
